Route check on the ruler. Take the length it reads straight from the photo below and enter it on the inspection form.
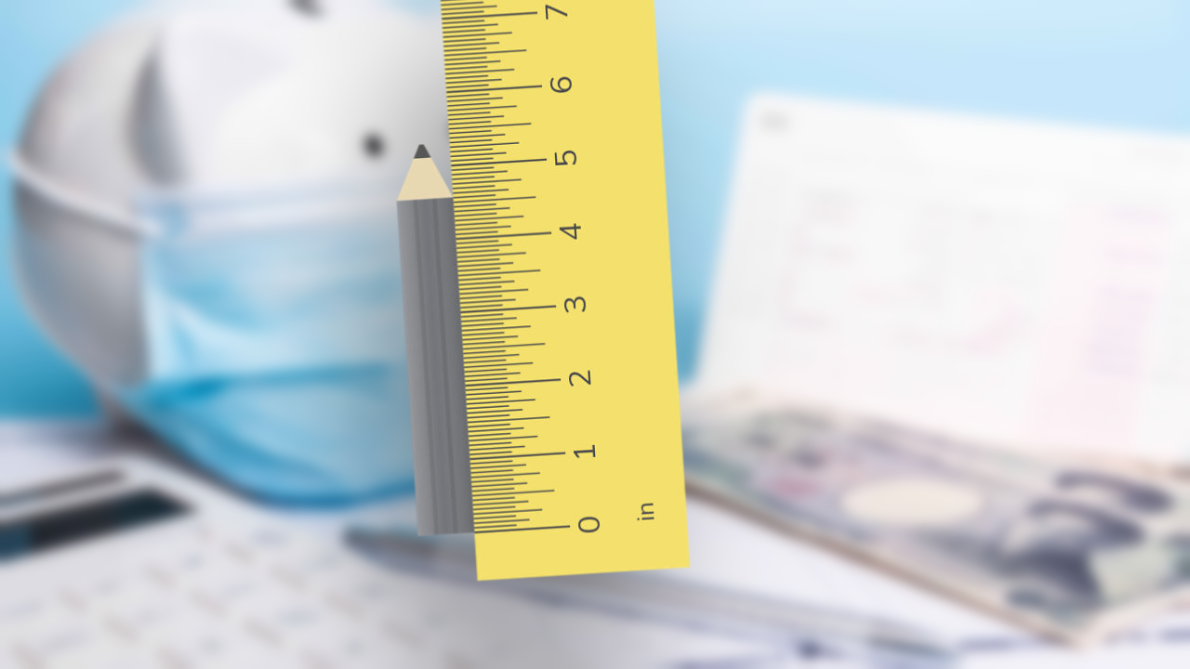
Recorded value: 5.3125 in
